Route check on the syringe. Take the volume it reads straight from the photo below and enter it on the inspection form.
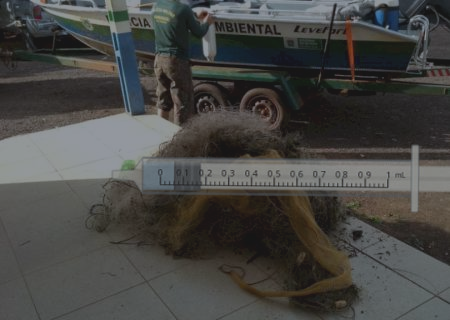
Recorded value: 0.06 mL
